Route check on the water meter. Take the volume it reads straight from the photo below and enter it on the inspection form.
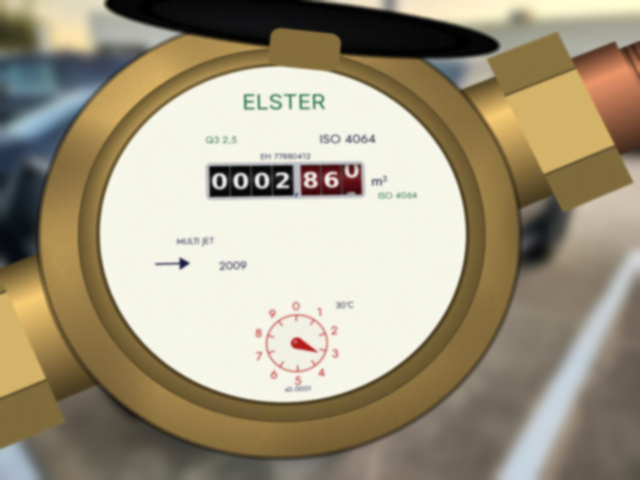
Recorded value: 2.8603 m³
